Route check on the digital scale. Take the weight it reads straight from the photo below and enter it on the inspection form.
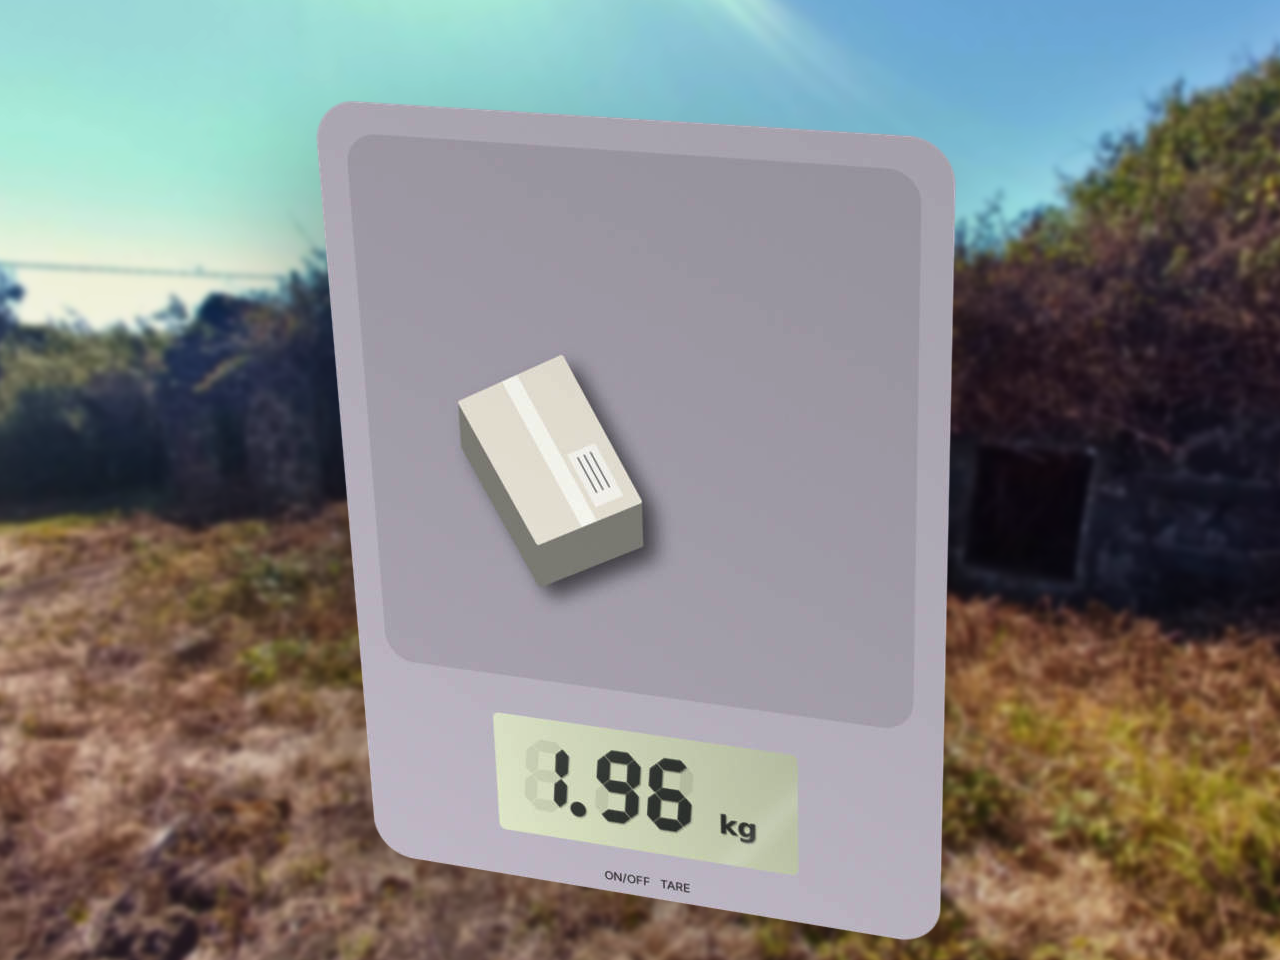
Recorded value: 1.96 kg
